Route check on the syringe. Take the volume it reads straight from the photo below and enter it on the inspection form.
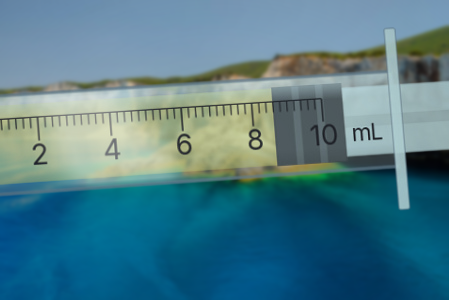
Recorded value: 8.6 mL
